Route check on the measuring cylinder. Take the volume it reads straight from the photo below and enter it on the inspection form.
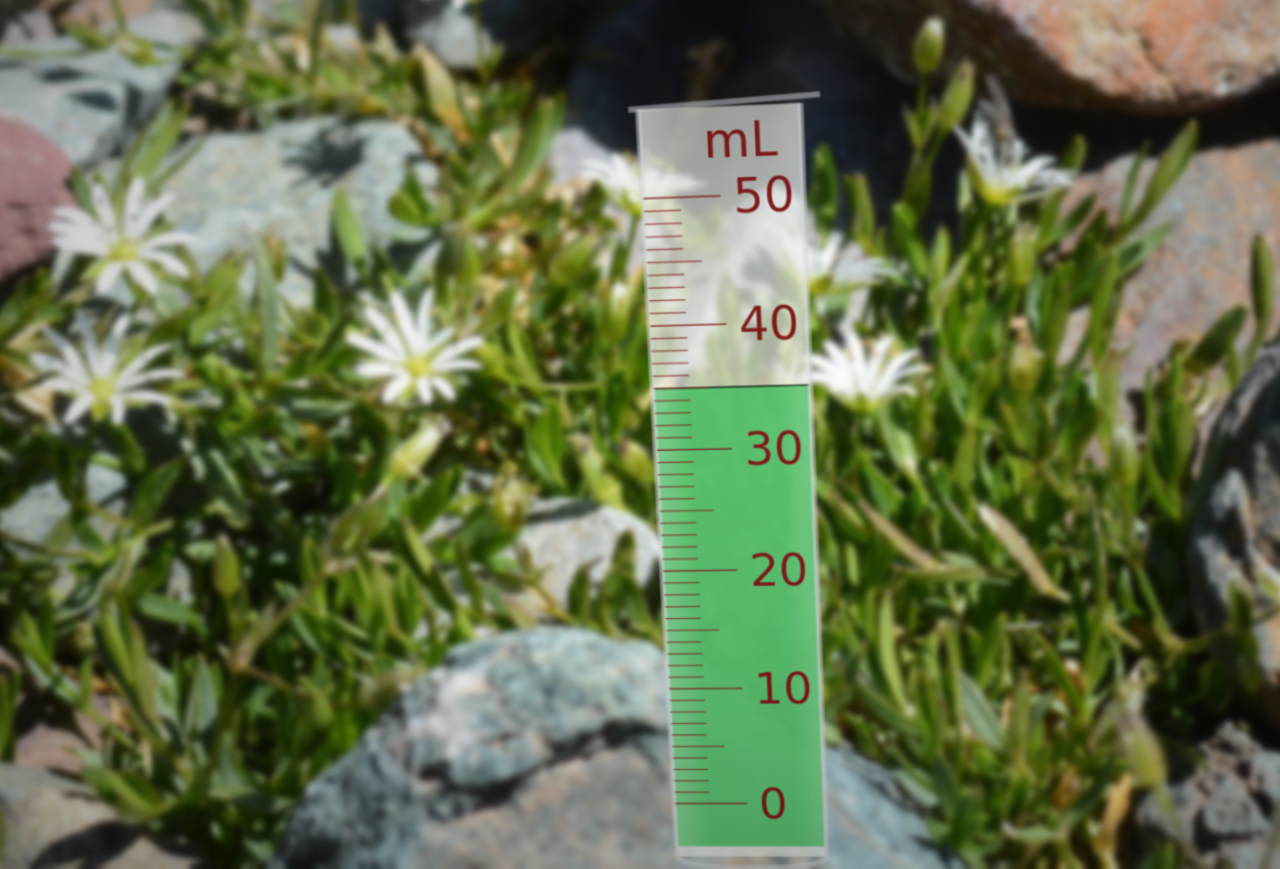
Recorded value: 35 mL
